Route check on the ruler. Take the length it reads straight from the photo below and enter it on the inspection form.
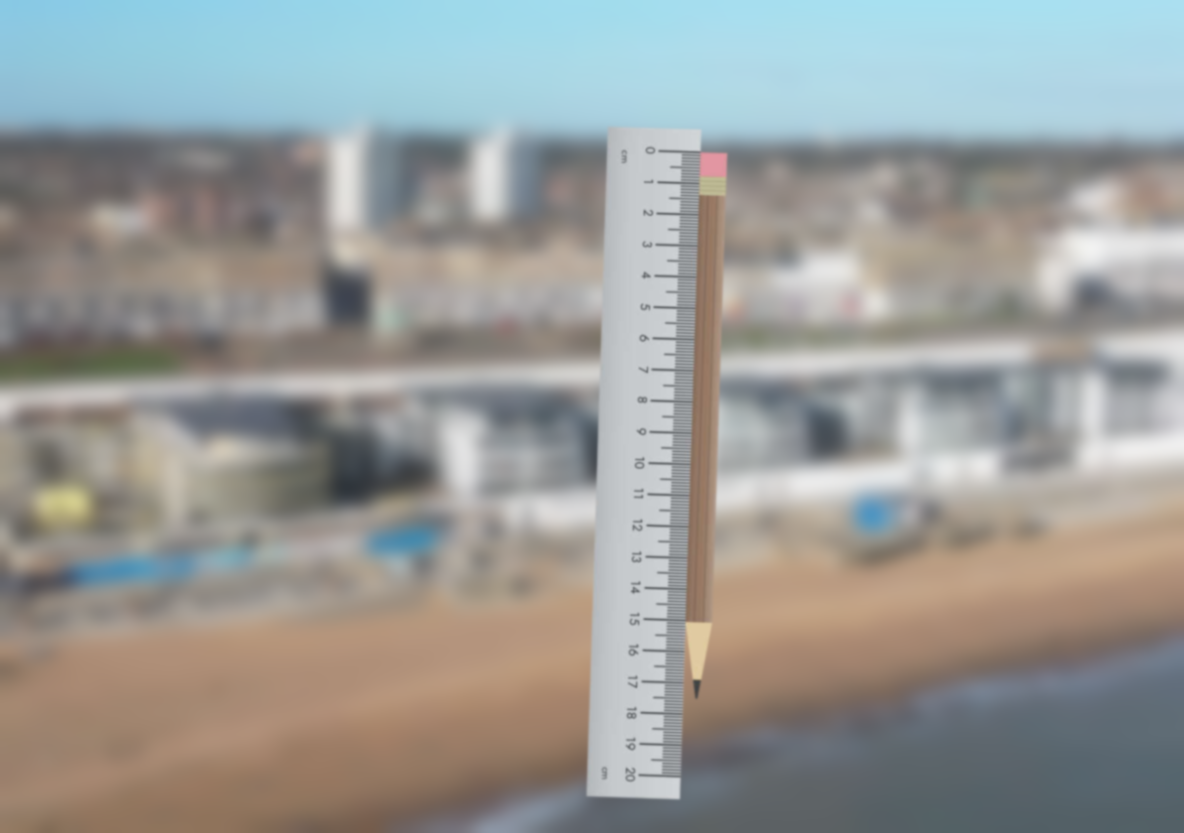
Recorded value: 17.5 cm
